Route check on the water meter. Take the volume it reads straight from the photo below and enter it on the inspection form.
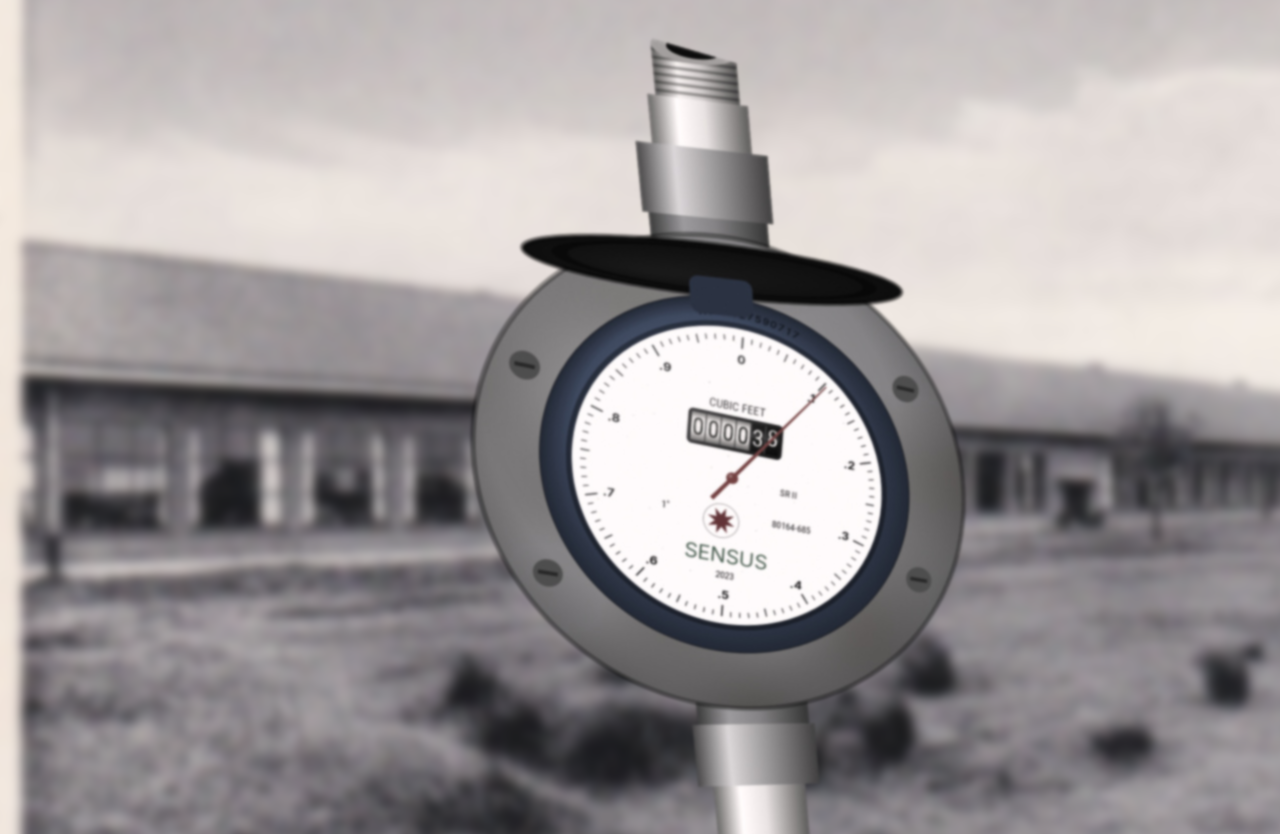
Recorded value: 38.10 ft³
